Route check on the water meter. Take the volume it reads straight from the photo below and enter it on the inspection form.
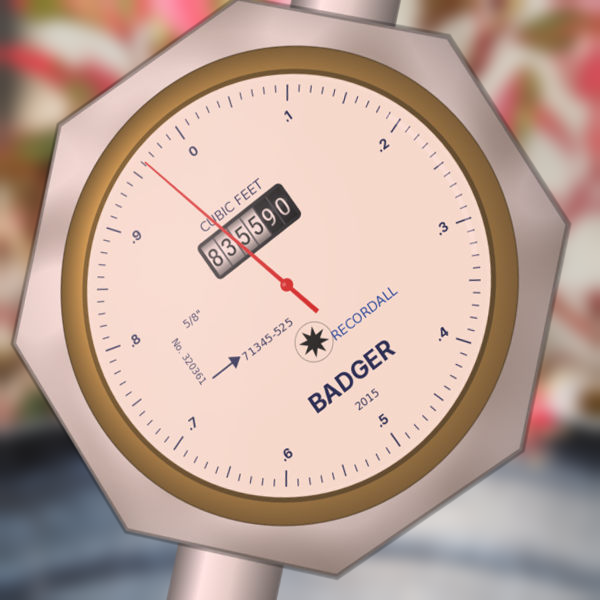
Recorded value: 835589.96 ft³
